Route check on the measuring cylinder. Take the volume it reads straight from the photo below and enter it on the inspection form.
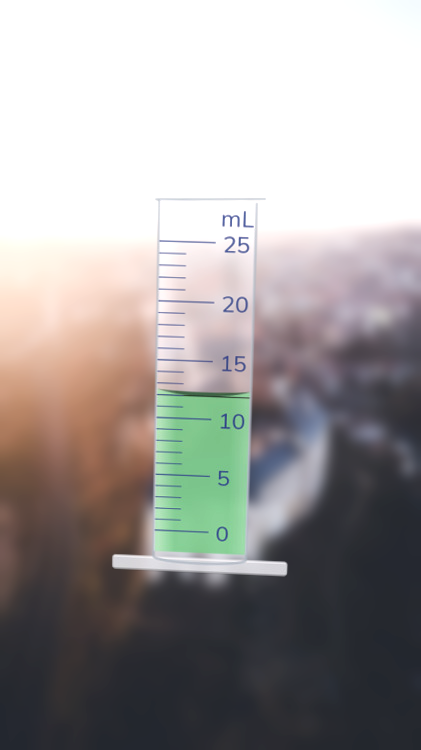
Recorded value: 12 mL
